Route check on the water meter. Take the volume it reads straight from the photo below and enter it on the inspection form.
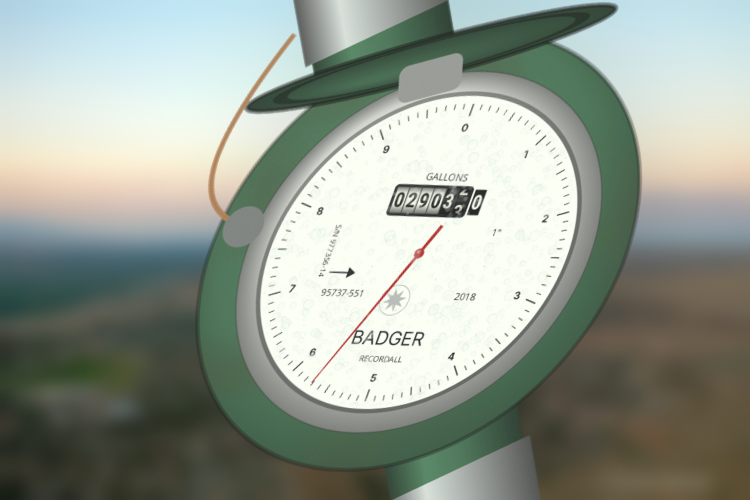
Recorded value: 290325.7 gal
